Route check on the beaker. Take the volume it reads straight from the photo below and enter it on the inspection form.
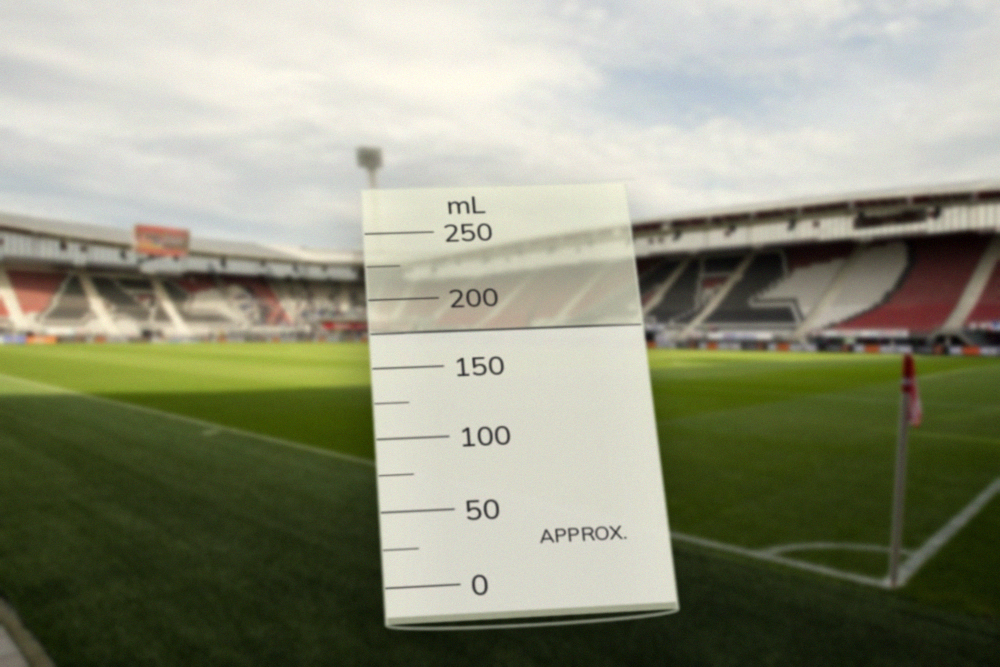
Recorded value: 175 mL
